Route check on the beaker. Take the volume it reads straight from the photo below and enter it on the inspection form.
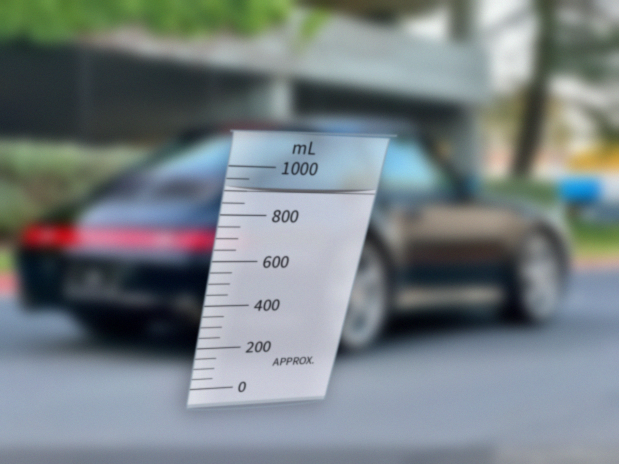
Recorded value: 900 mL
